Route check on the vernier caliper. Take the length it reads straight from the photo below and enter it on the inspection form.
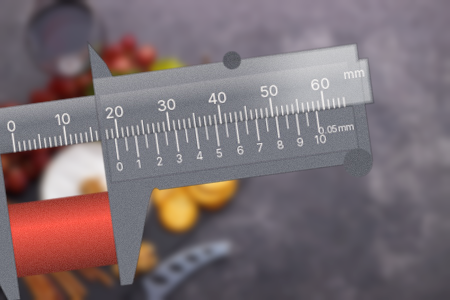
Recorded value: 19.5 mm
